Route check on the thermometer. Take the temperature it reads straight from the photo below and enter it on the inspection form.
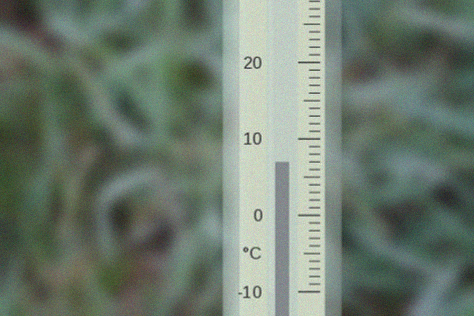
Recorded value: 7 °C
